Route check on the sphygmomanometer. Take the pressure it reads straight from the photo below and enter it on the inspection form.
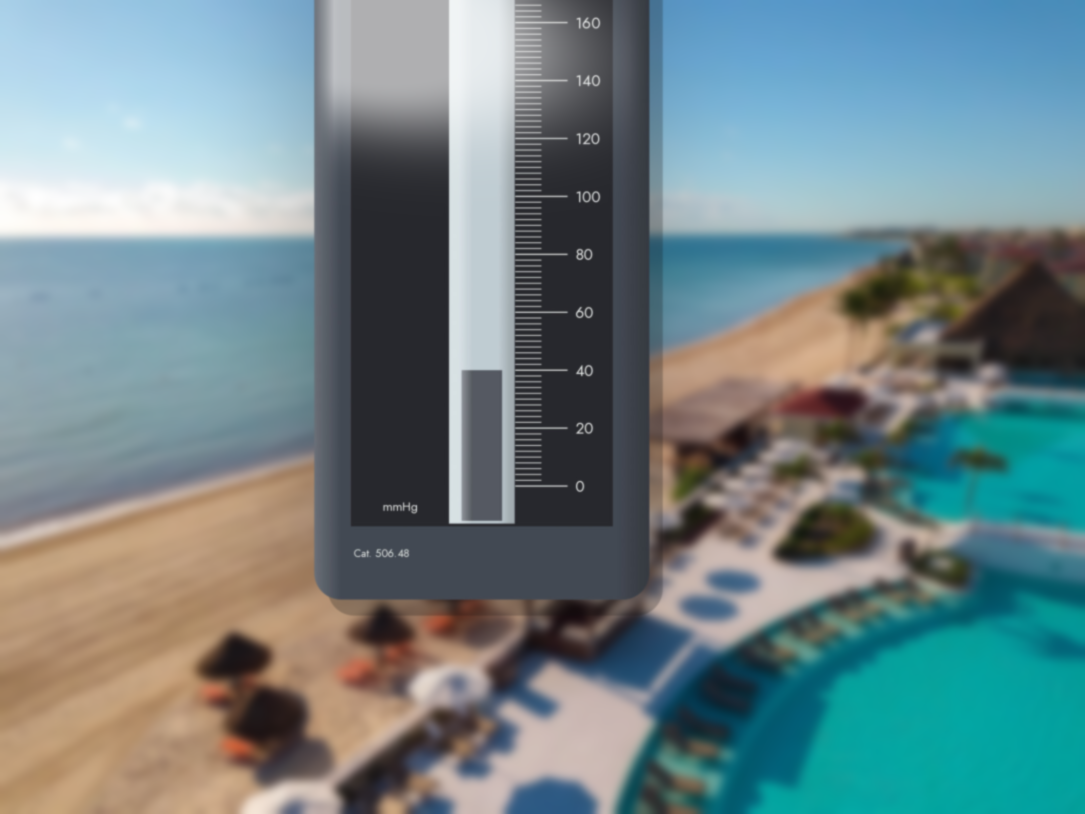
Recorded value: 40 mmHg
